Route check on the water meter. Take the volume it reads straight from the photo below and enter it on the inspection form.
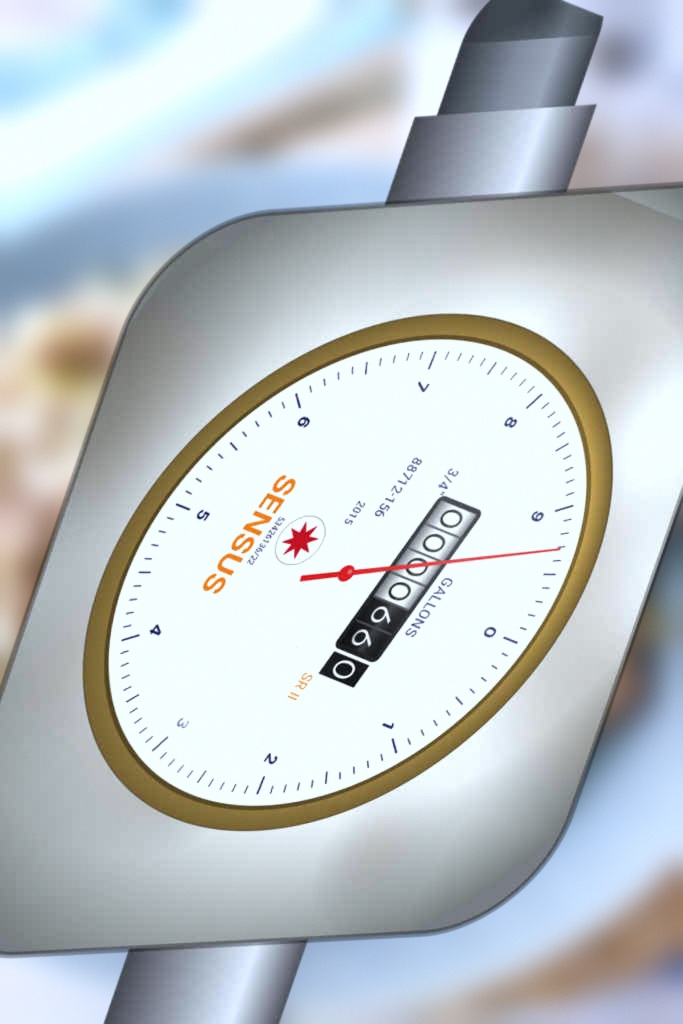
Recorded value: 659.3 gal
